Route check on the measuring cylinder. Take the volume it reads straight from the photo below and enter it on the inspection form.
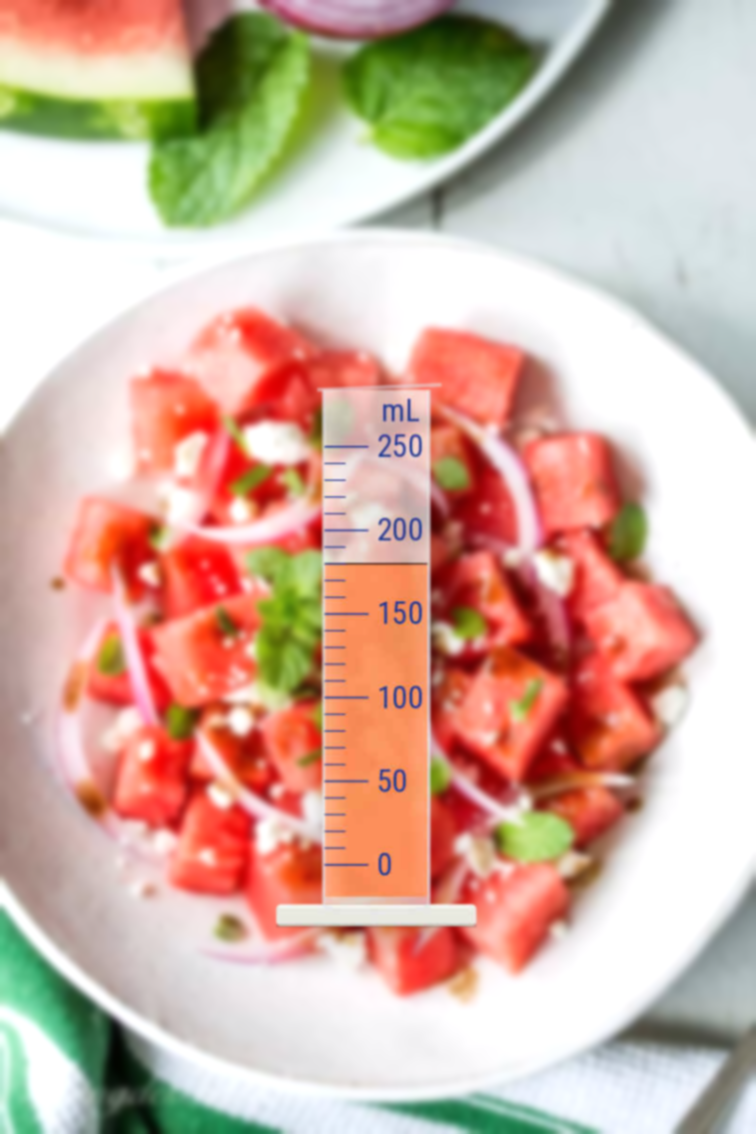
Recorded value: 180 mL
